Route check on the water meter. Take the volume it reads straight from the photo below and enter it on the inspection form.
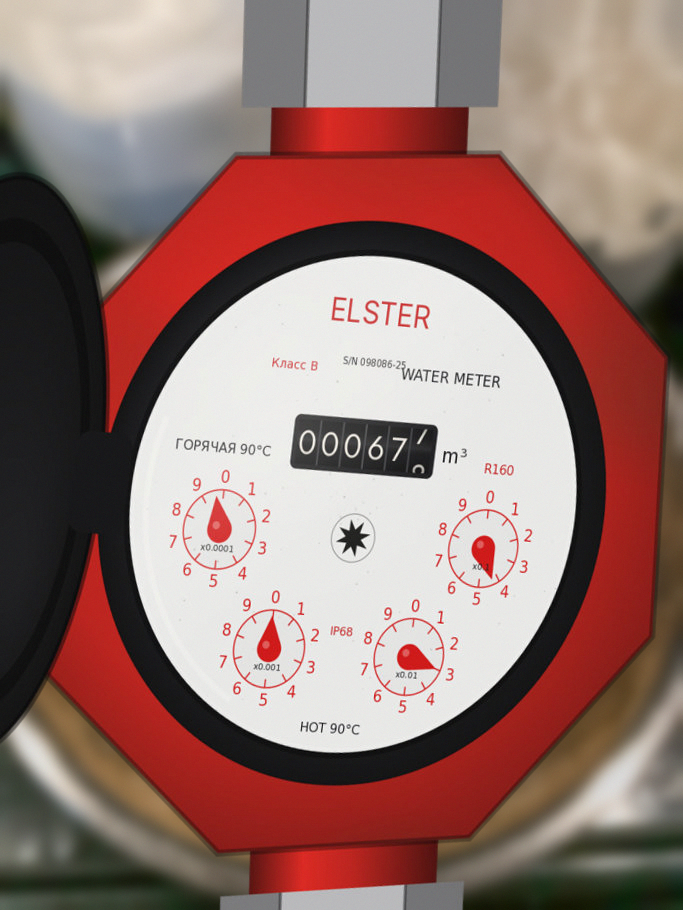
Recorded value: 677.4299 m³
